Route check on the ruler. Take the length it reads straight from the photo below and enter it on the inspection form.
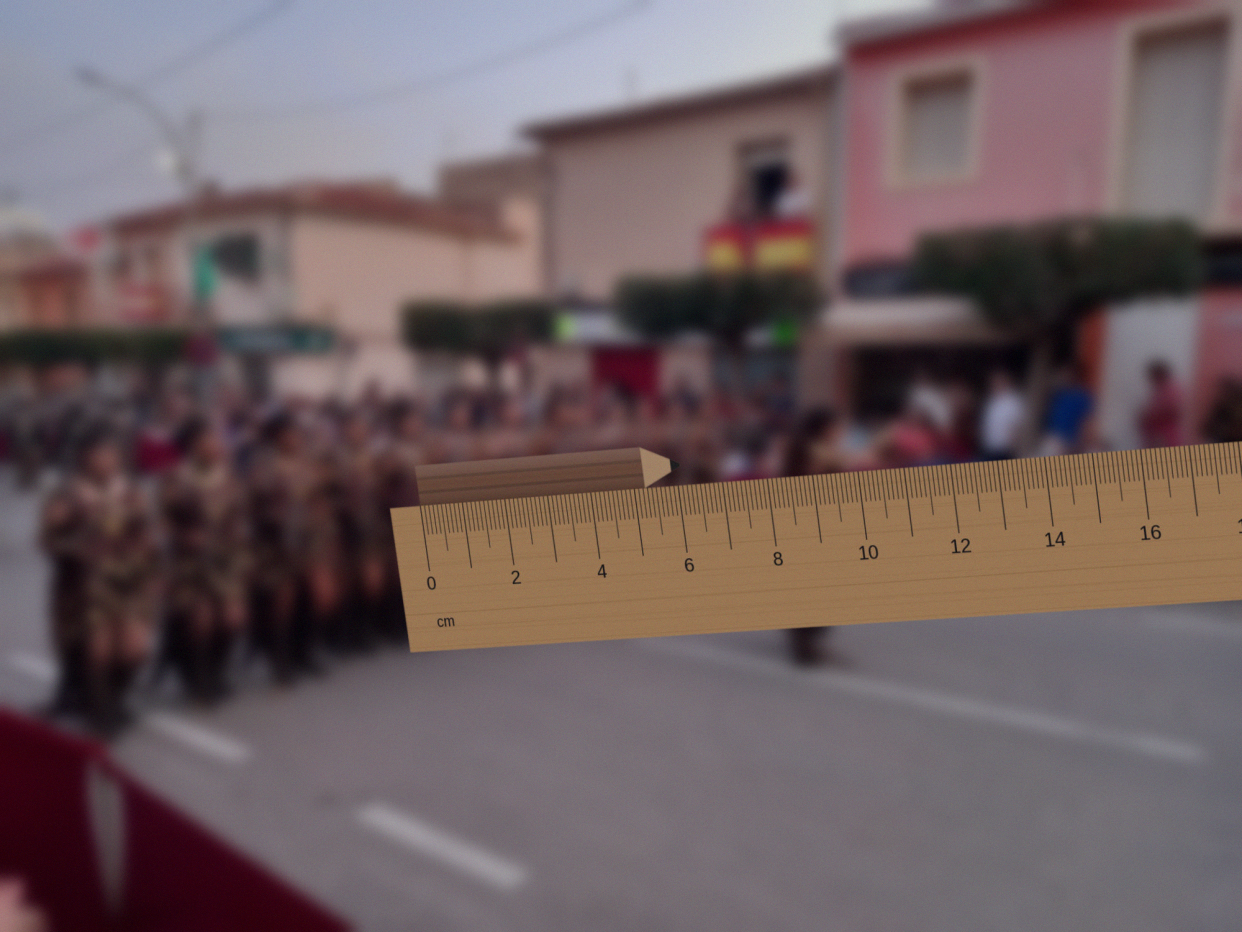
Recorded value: 6.1 cm
